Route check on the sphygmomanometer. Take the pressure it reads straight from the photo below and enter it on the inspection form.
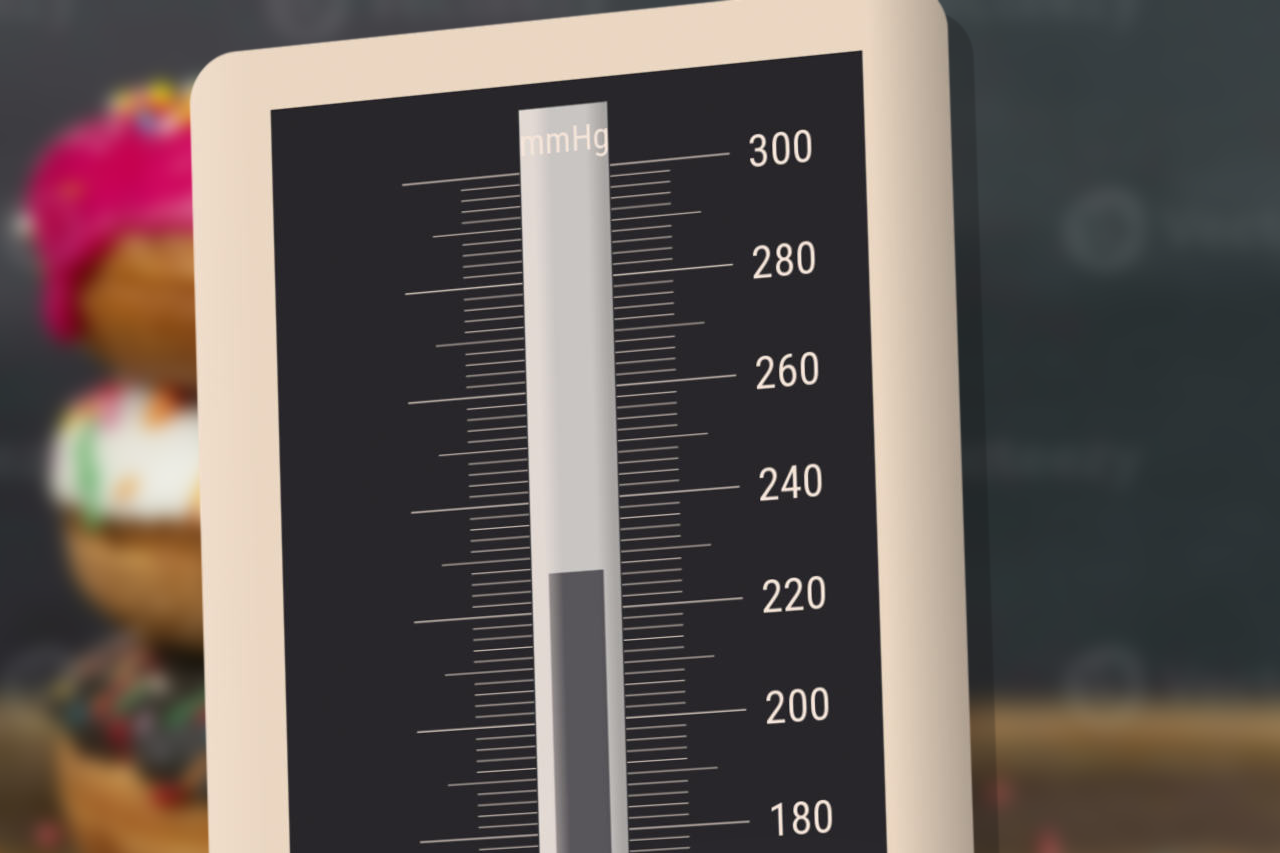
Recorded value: 227 mmHg
